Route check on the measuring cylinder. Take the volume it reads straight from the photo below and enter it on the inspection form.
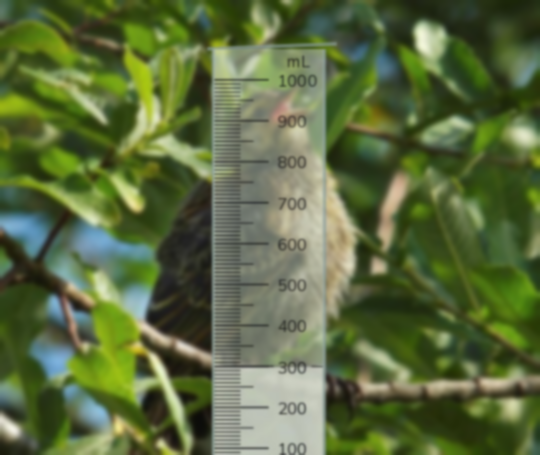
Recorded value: 300 mL
